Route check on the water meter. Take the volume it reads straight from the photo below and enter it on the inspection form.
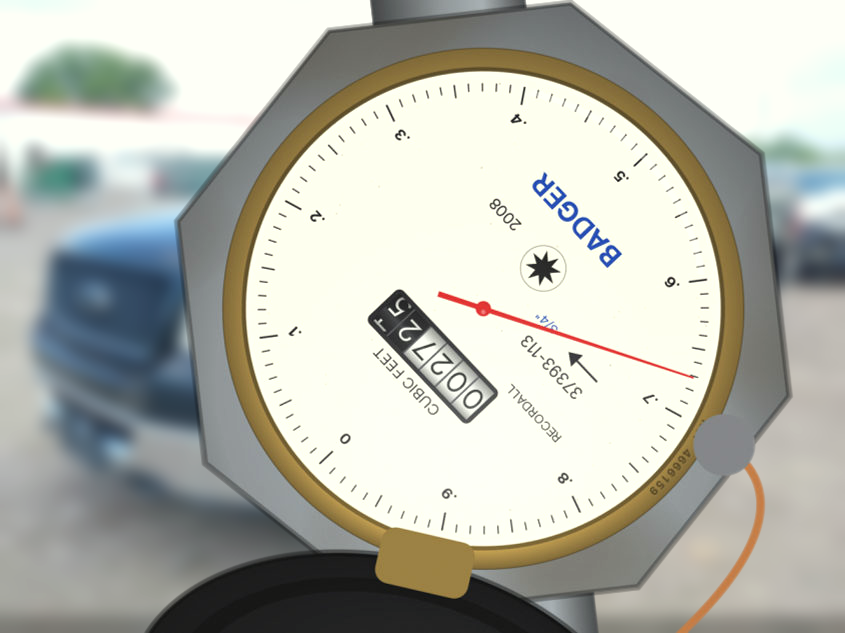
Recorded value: 2724.67 ft³
